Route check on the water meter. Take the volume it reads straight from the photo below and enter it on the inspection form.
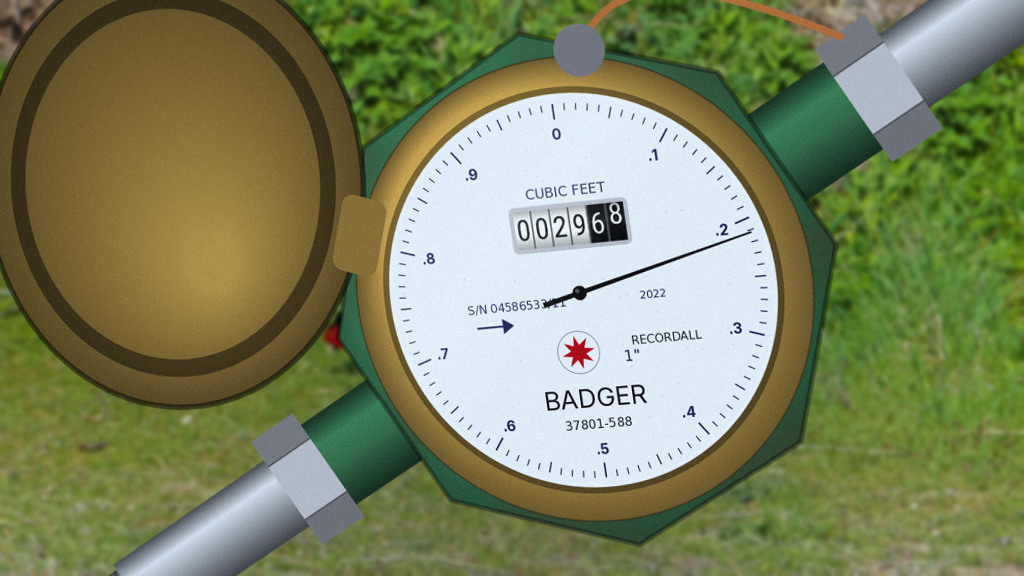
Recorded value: 2968.21 ft³
